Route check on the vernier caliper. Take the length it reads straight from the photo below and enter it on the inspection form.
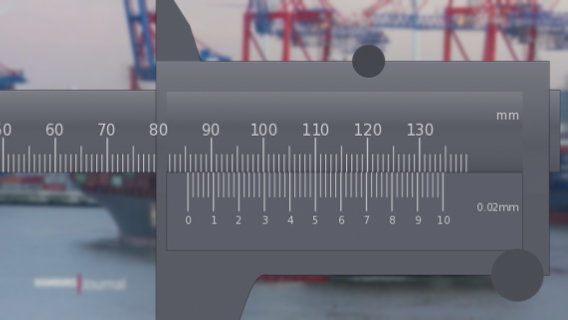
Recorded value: 85.5 mm
